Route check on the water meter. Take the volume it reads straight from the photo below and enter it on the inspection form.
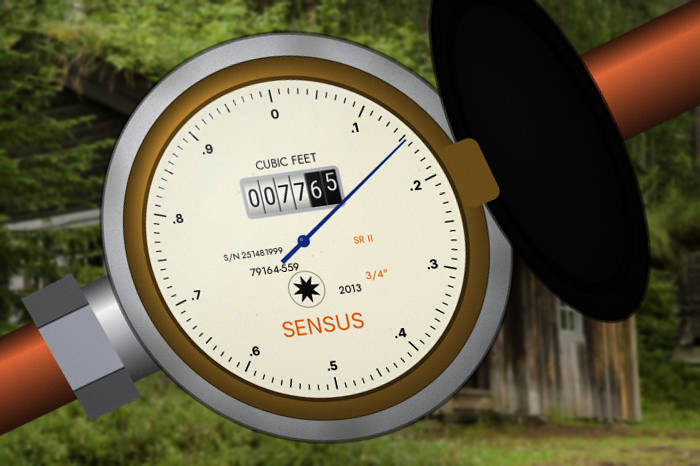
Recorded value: 7765.15 ft³
